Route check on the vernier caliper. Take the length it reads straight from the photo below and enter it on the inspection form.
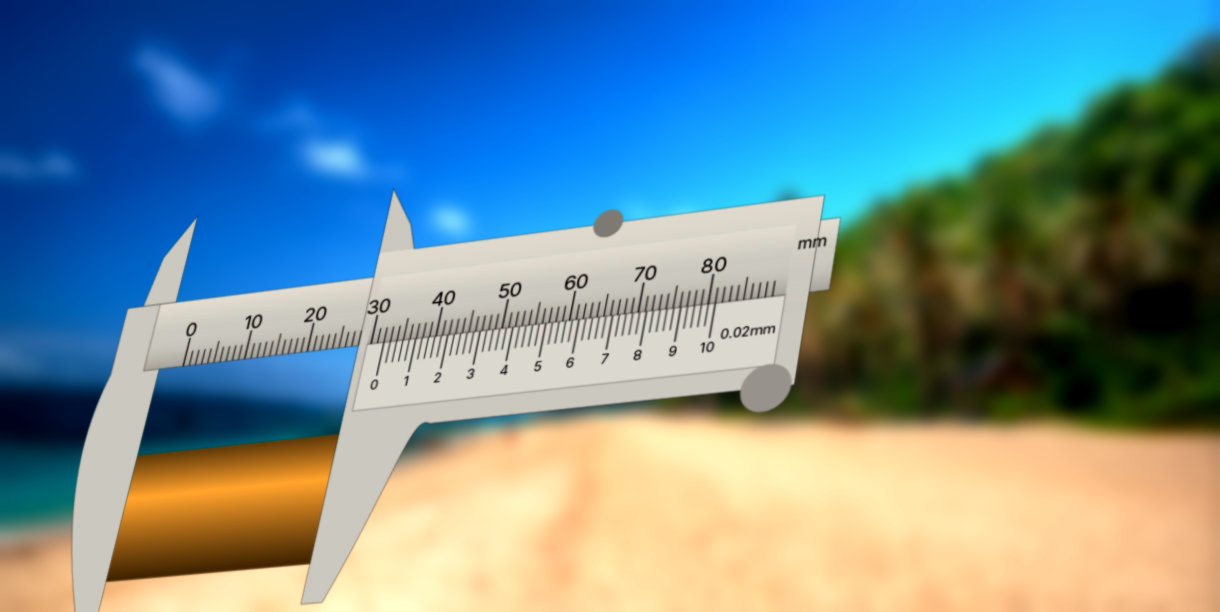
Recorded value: 32.0 mm
